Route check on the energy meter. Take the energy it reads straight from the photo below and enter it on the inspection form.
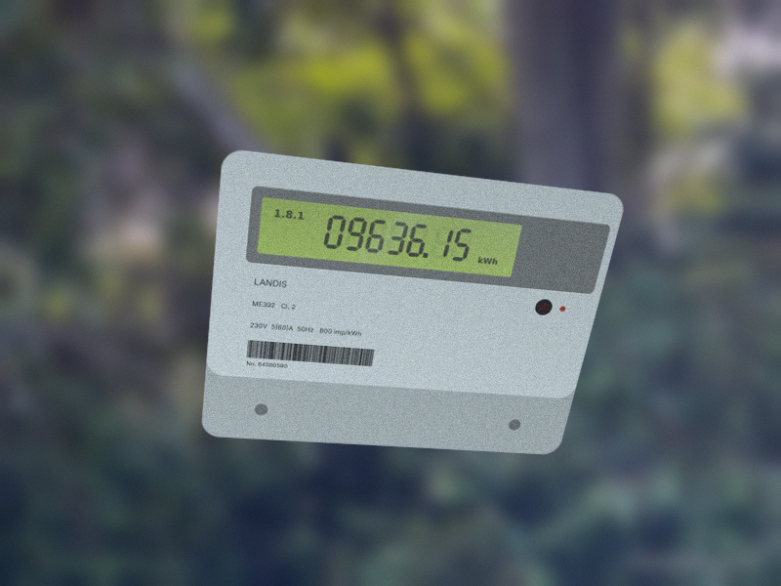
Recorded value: 9636.15 kWh
